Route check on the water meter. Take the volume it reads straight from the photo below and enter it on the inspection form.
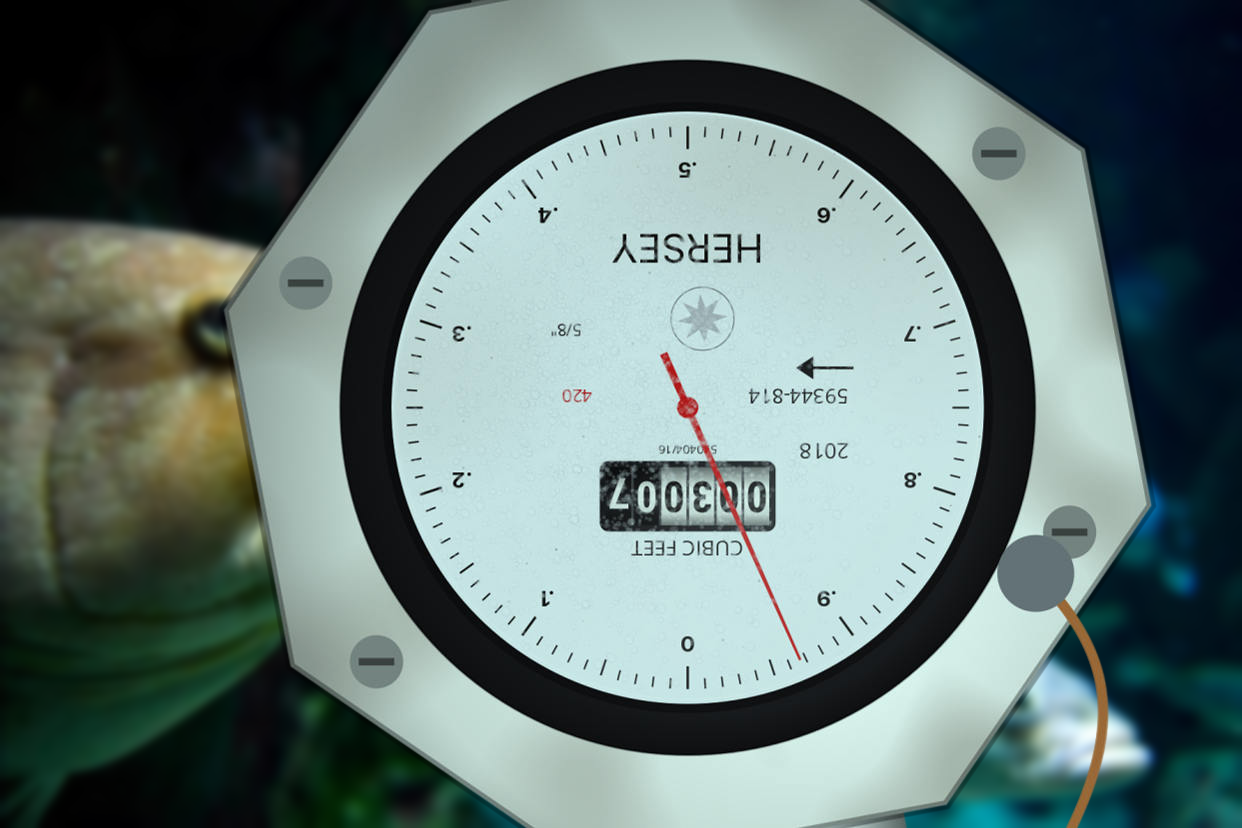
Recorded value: 3006.93 ft³
